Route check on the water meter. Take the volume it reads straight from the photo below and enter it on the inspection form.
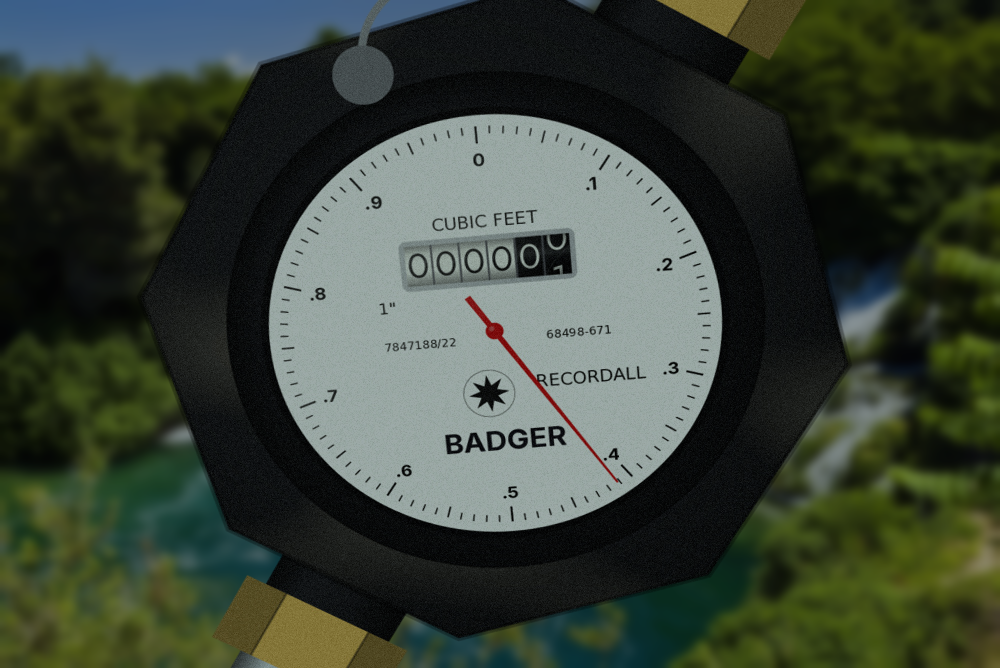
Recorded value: 0.41 ft³
